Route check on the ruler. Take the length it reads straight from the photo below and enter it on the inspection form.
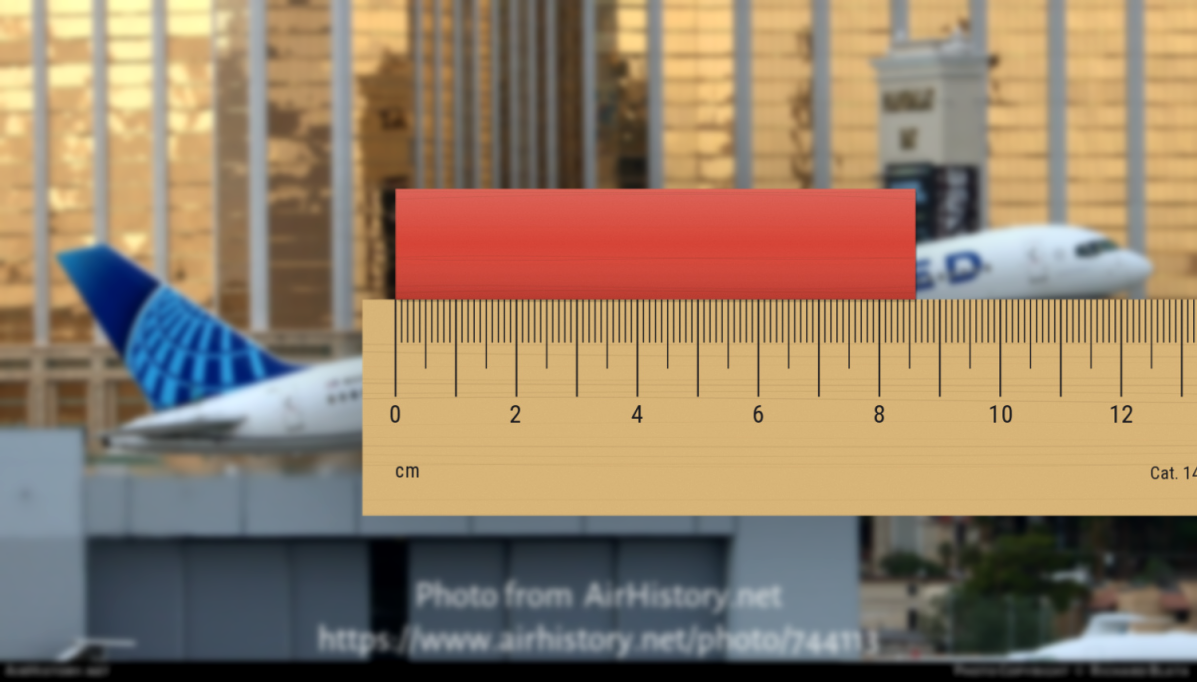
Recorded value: 8.6 cm
